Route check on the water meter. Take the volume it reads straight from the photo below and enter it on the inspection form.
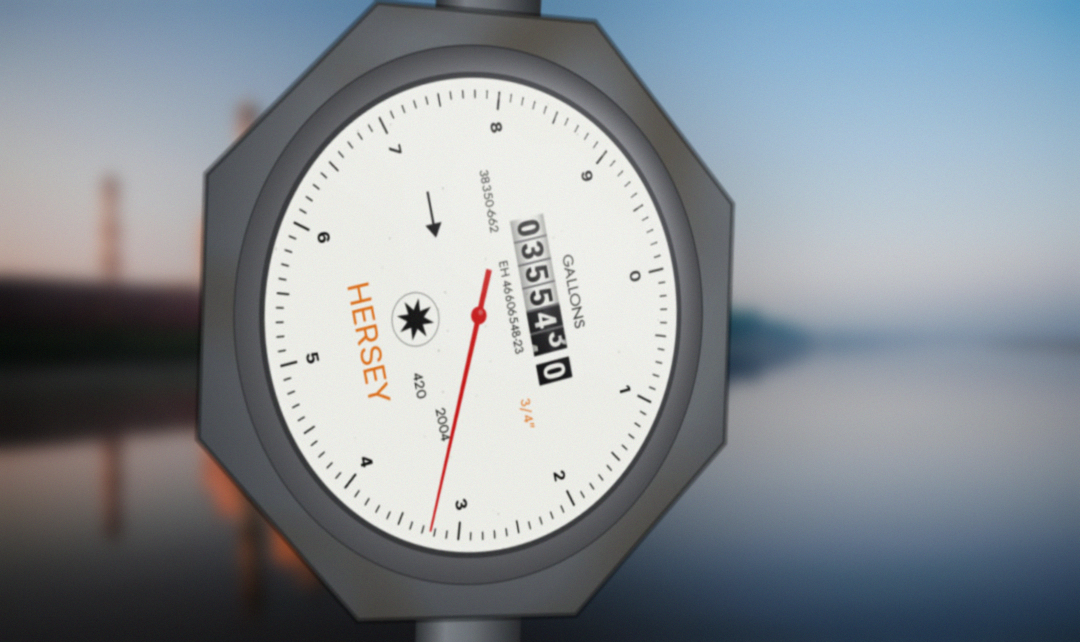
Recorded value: 355433.2 gal
